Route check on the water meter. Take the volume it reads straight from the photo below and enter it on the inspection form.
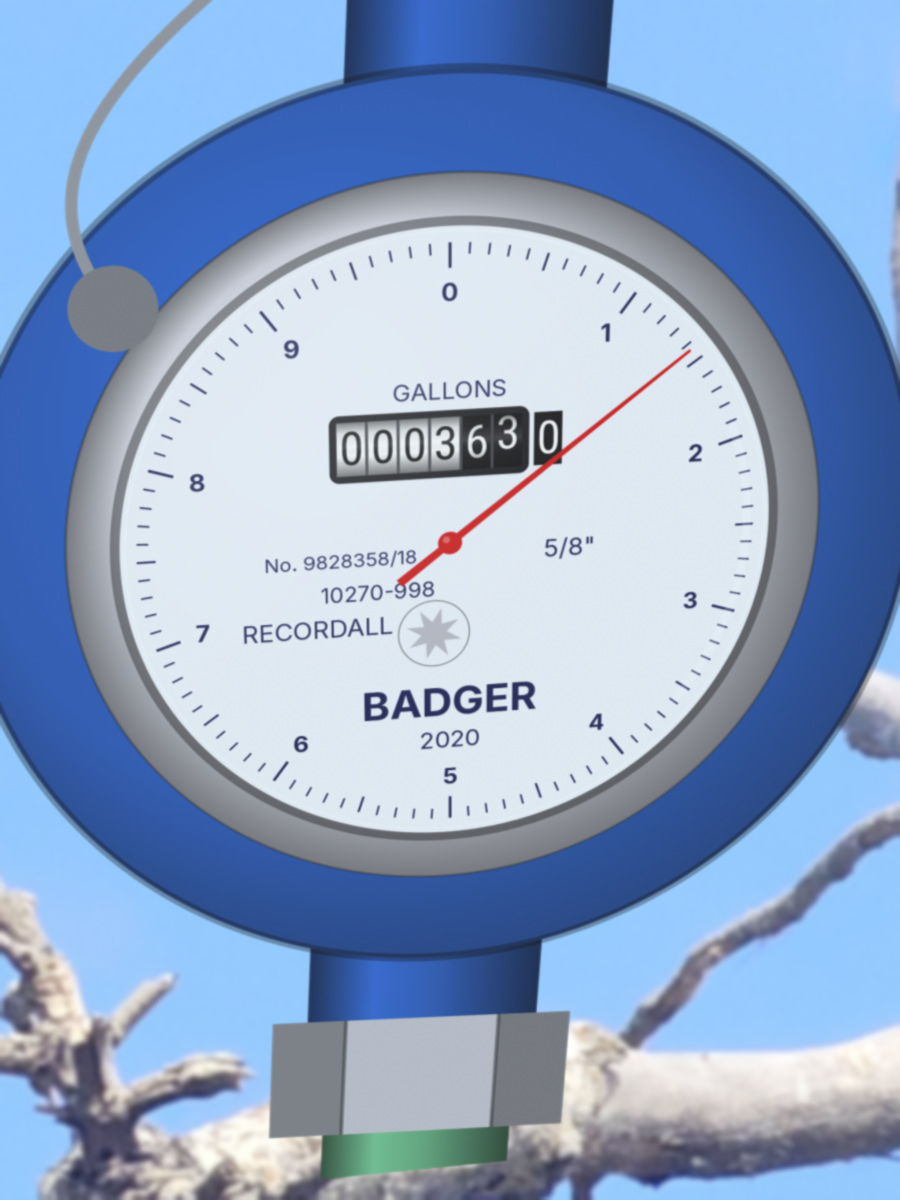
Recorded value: 3631.4 gal
